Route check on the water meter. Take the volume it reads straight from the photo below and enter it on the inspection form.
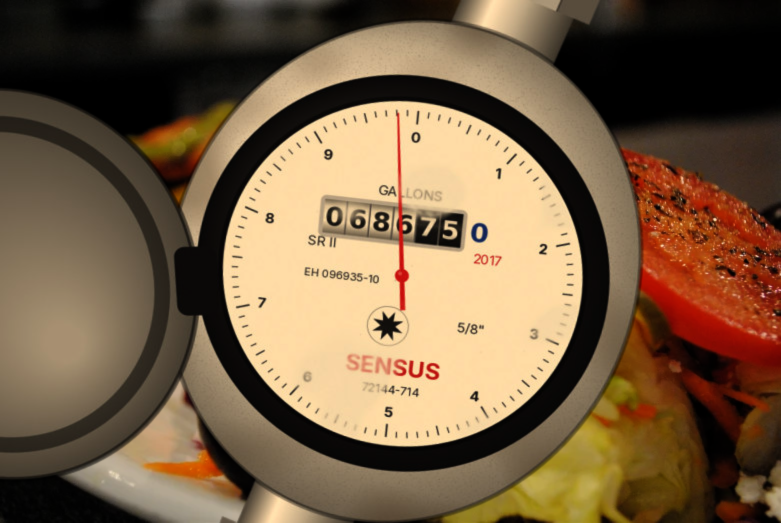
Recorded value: 686749.8 gal
